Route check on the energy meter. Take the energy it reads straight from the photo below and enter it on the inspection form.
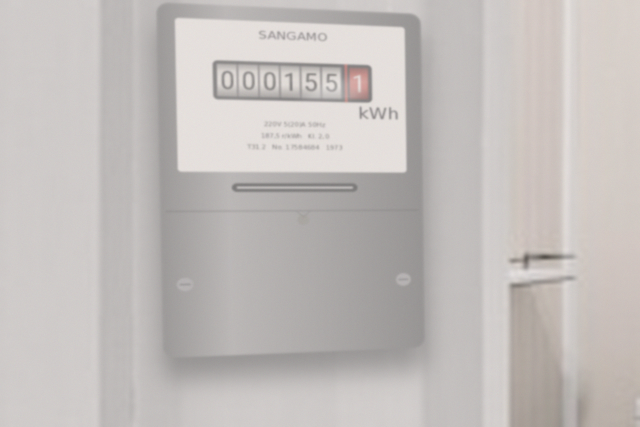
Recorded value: 155.1 kWh
